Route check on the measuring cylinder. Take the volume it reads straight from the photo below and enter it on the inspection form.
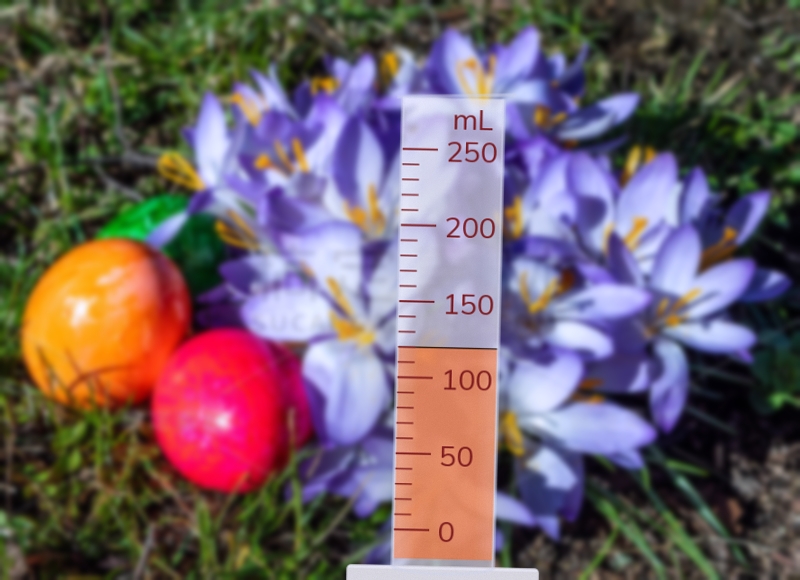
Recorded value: 120 mL
